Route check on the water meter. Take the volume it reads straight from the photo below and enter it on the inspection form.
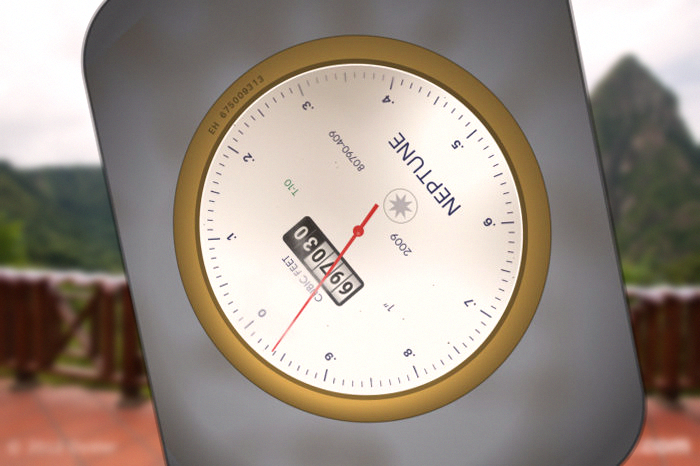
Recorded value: 697029.96 ft³
